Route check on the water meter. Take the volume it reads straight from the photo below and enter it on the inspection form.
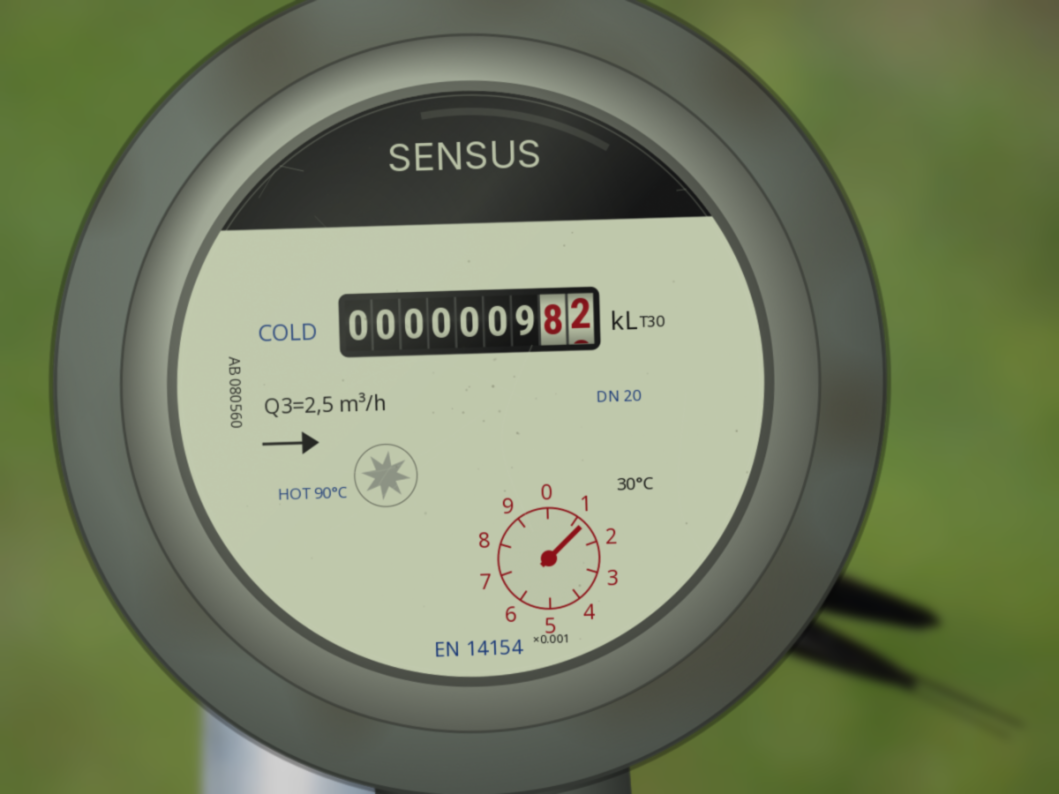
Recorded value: 9.821 kL
